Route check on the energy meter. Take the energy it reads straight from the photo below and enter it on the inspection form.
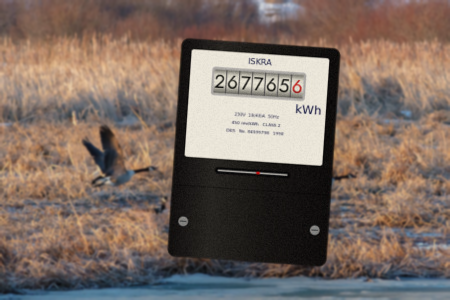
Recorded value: 267765.6 kWh
